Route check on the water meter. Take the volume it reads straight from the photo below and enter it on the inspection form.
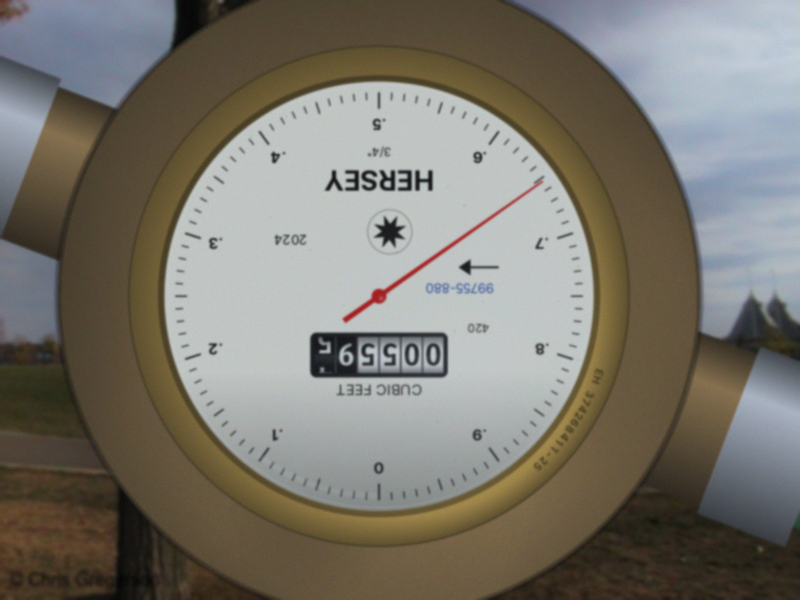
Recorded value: 5594.65 ft³
